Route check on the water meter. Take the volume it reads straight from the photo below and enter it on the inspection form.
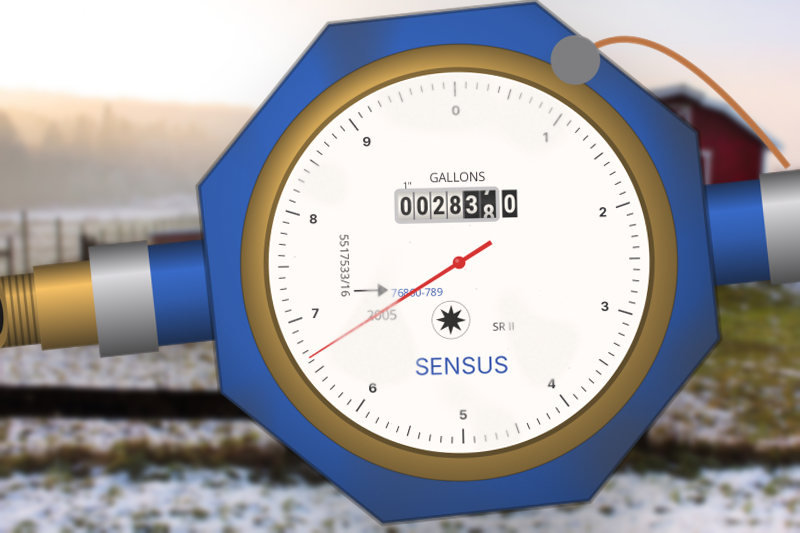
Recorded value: 28376.6 gal
